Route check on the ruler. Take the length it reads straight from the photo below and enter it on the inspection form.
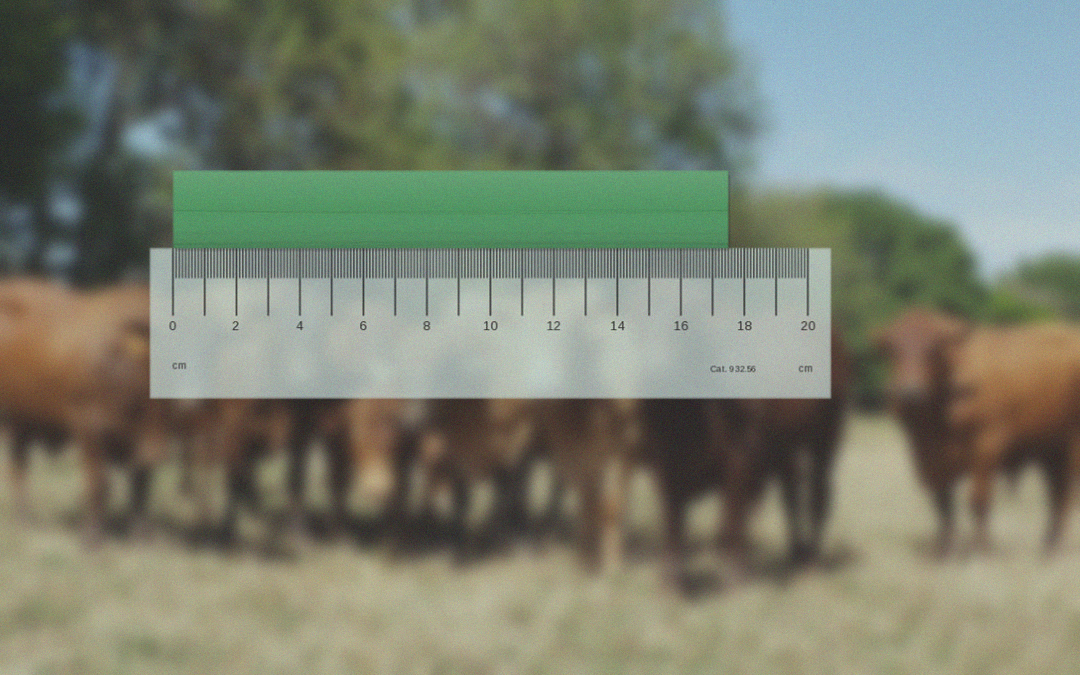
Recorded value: 17.5 cm
